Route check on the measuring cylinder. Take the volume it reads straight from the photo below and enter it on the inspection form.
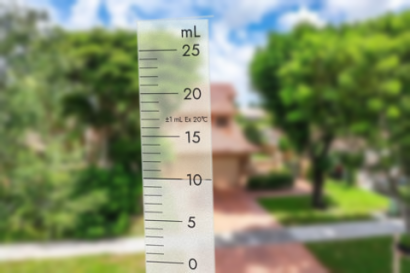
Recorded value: 10 mL
